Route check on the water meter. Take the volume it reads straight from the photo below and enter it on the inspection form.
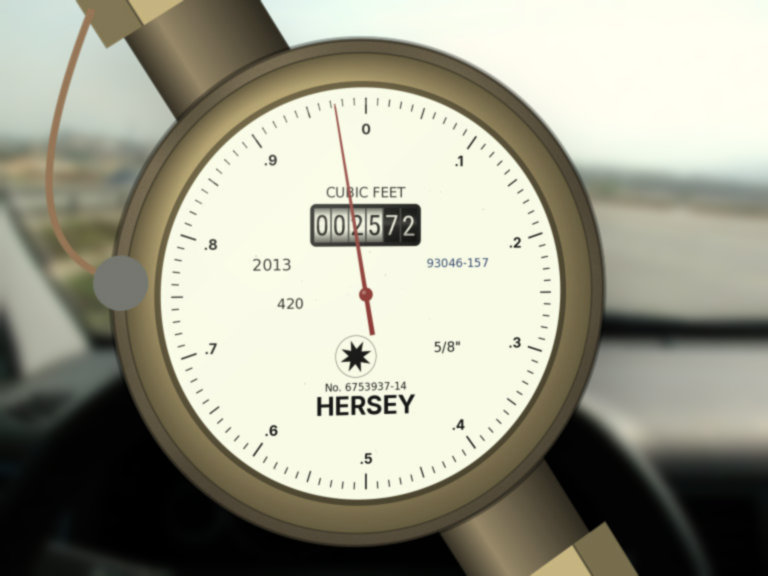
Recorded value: 2571.97 ft³
